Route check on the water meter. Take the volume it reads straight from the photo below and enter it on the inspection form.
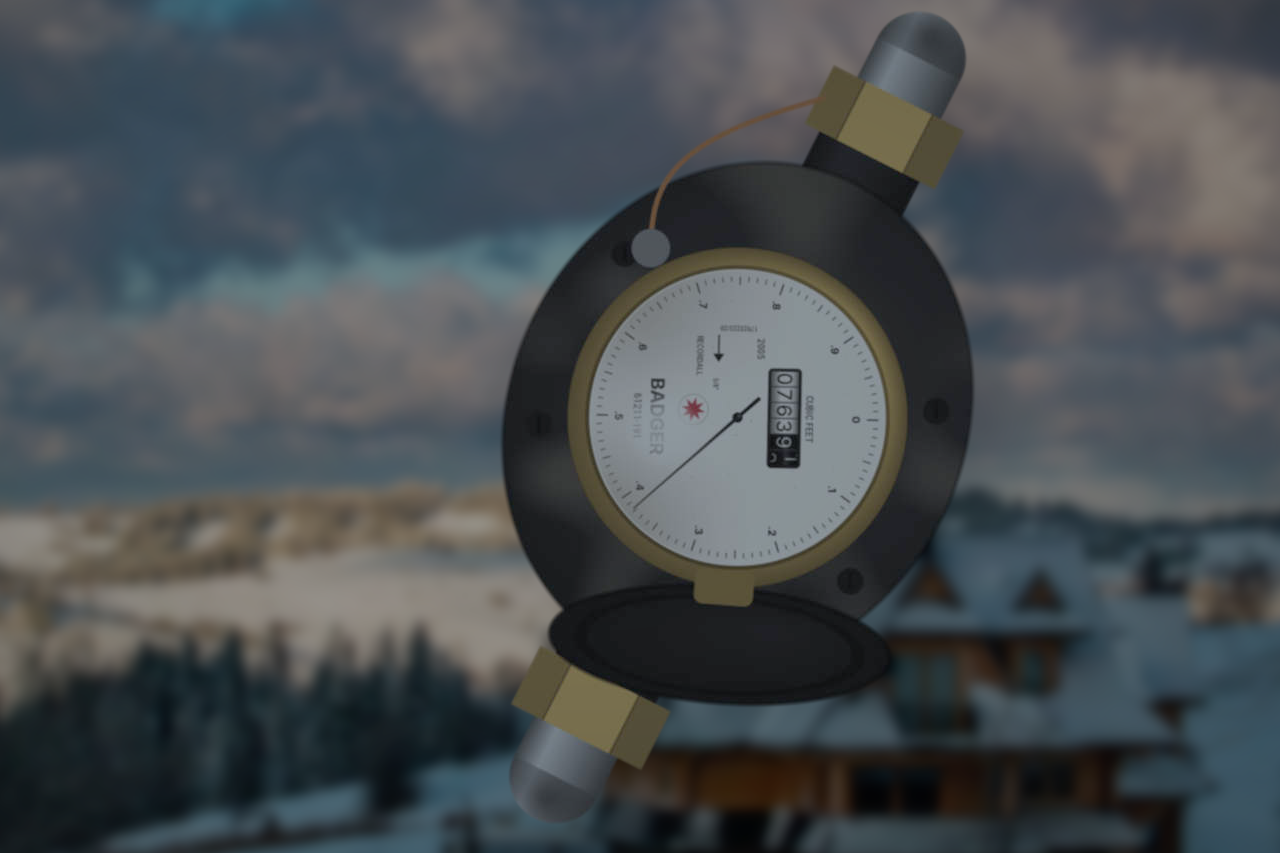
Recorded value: 76391.38 ft³
